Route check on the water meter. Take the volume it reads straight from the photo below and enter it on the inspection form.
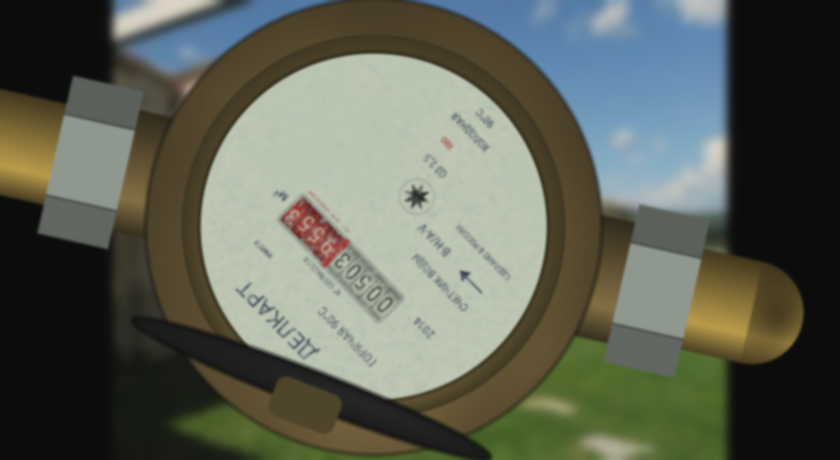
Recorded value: 503.9553 m³
